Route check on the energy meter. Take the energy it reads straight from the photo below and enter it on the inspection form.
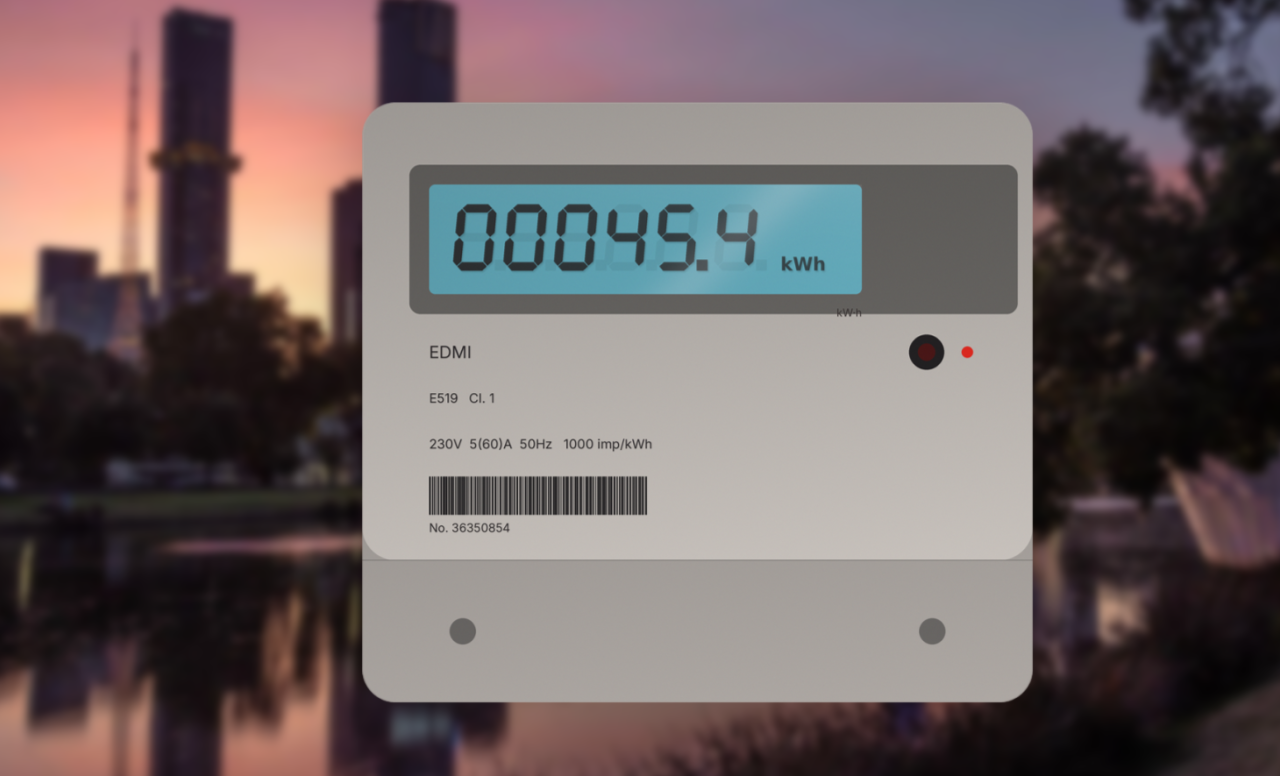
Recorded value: 45.4 kWh
